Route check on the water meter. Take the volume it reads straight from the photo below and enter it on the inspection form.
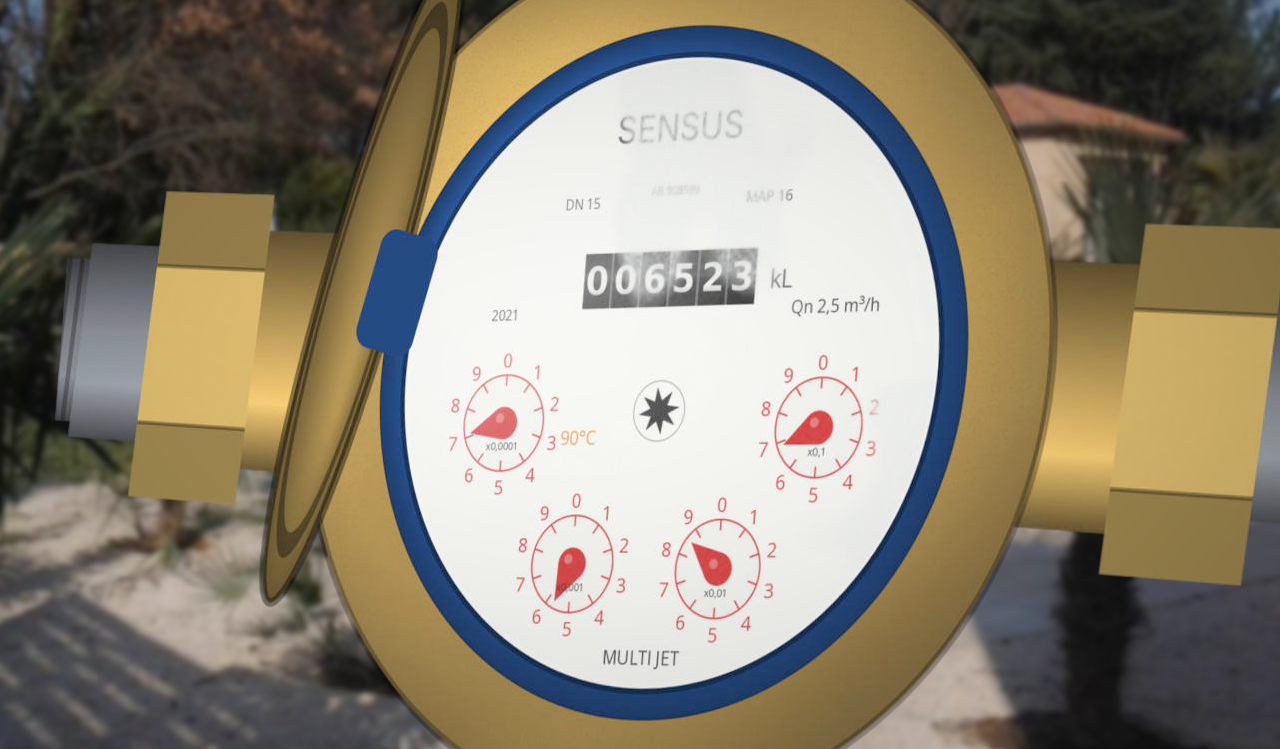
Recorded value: 6523.6857 kL
